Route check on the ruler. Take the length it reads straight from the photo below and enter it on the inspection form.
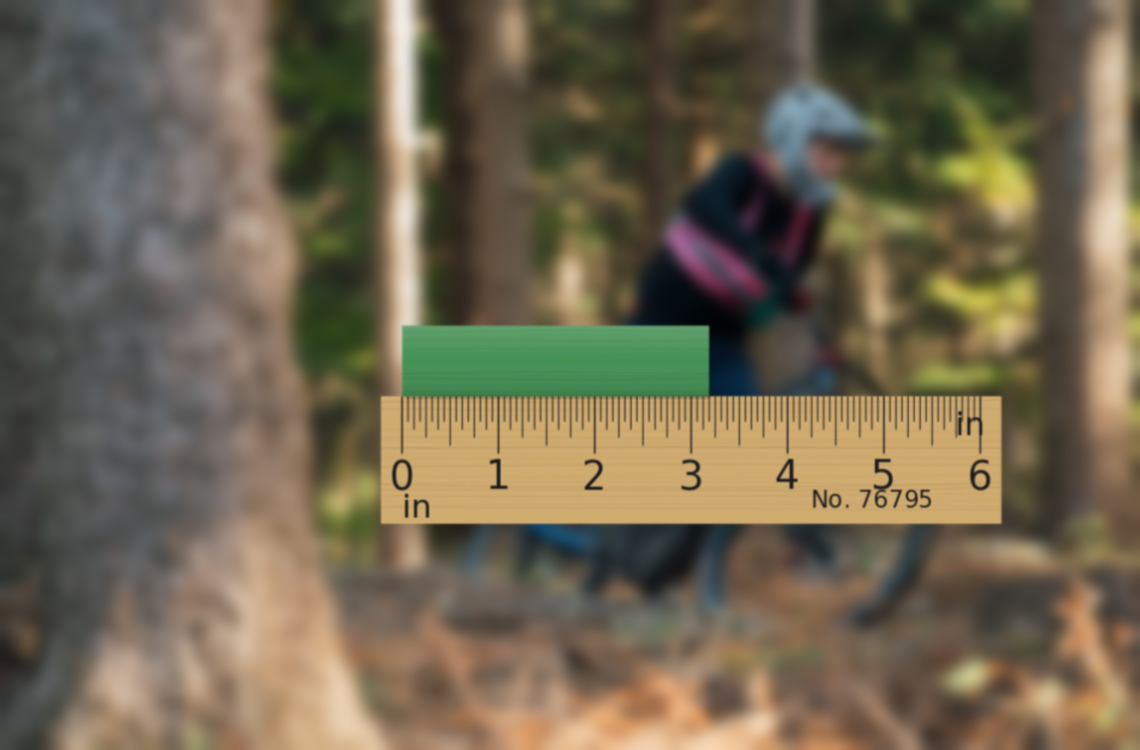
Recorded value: 3.1875 in
